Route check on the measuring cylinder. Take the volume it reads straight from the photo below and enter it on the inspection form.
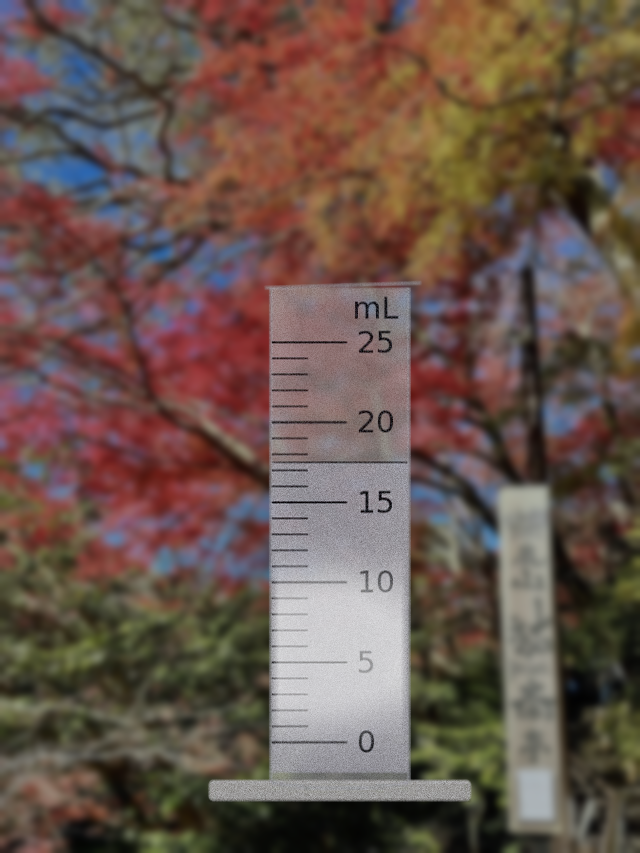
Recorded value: 17.5 mL
